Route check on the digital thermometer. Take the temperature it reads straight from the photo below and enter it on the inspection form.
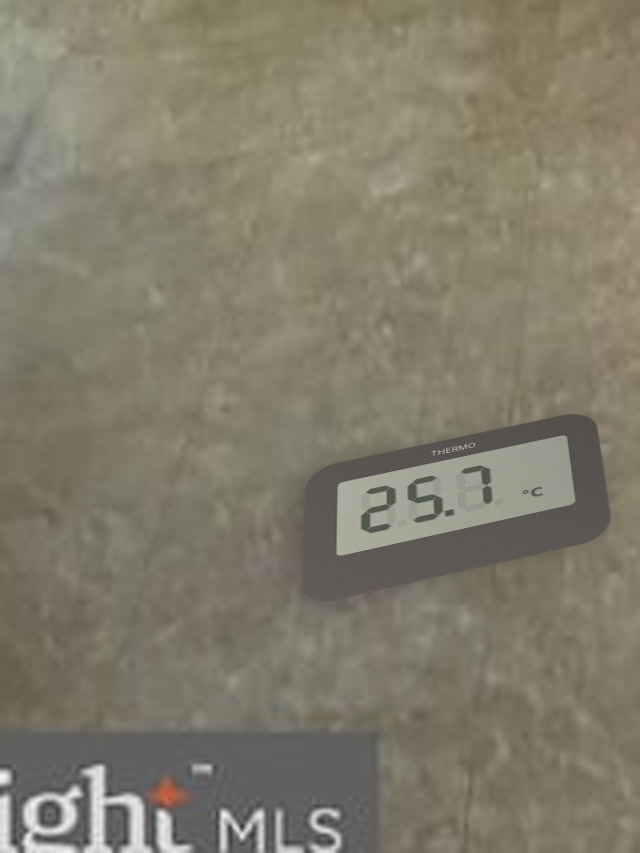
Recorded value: 25.7 °C
